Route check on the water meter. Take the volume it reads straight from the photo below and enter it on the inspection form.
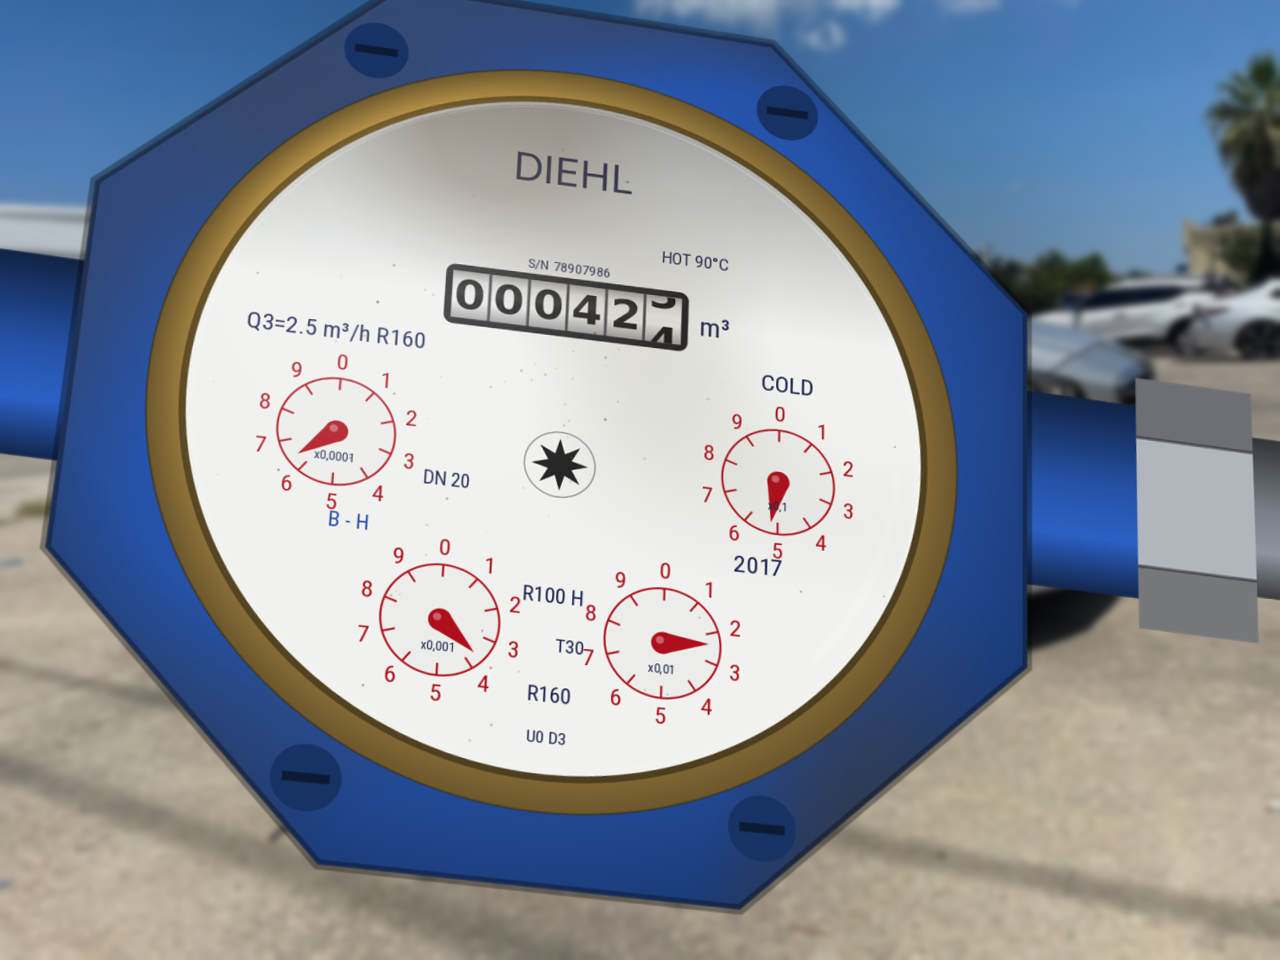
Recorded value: 423.5236 m³
